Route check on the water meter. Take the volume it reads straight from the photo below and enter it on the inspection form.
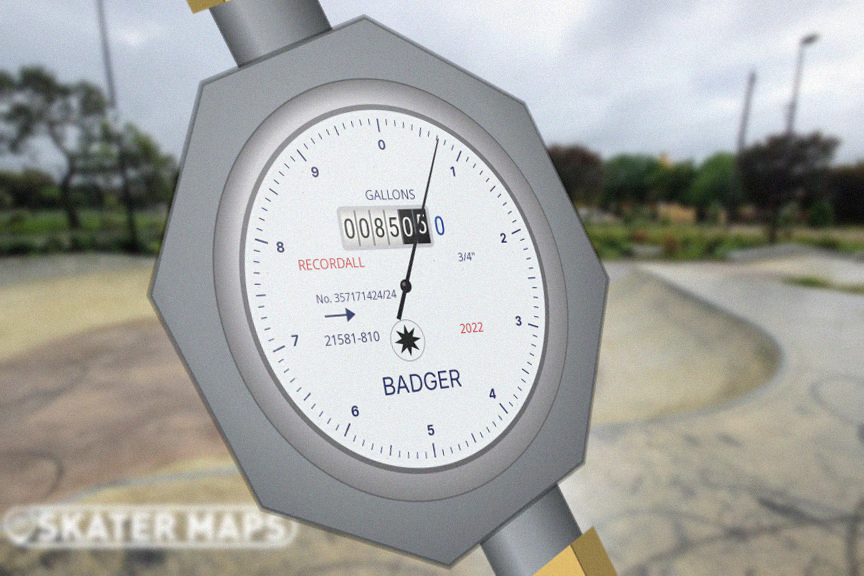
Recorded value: 85050.7 gal
